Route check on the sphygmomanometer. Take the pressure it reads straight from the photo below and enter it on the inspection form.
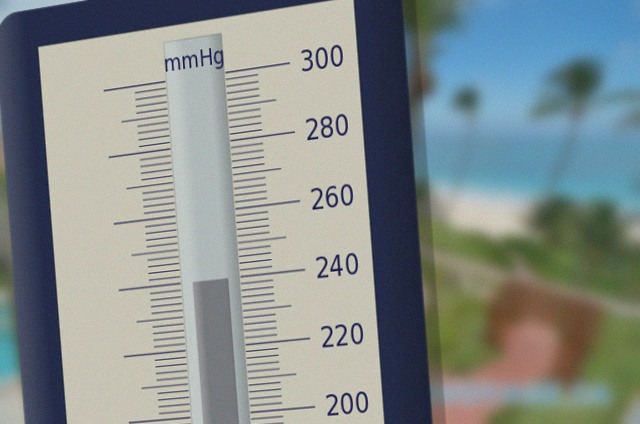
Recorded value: 240 mmHg
